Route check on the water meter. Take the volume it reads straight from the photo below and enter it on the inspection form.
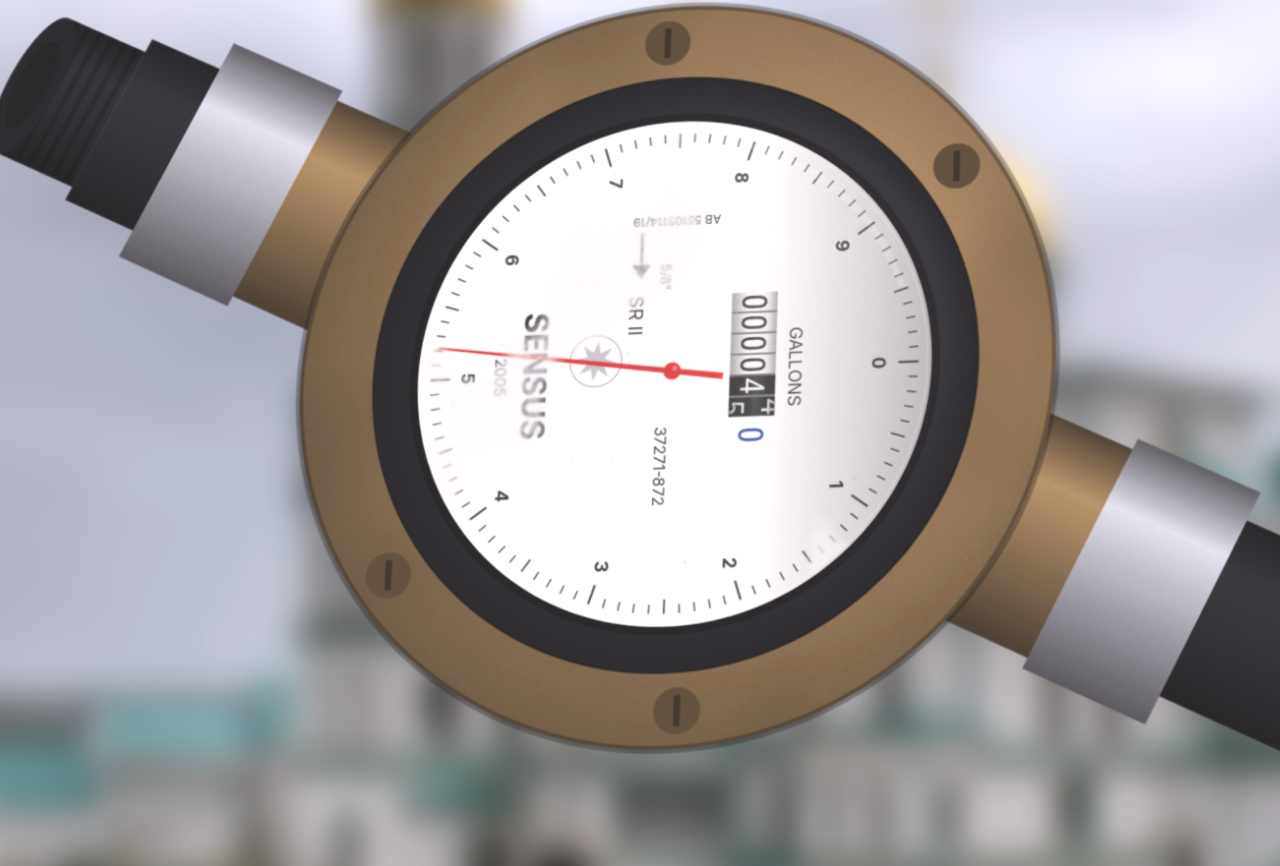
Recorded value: 445.2 gal
